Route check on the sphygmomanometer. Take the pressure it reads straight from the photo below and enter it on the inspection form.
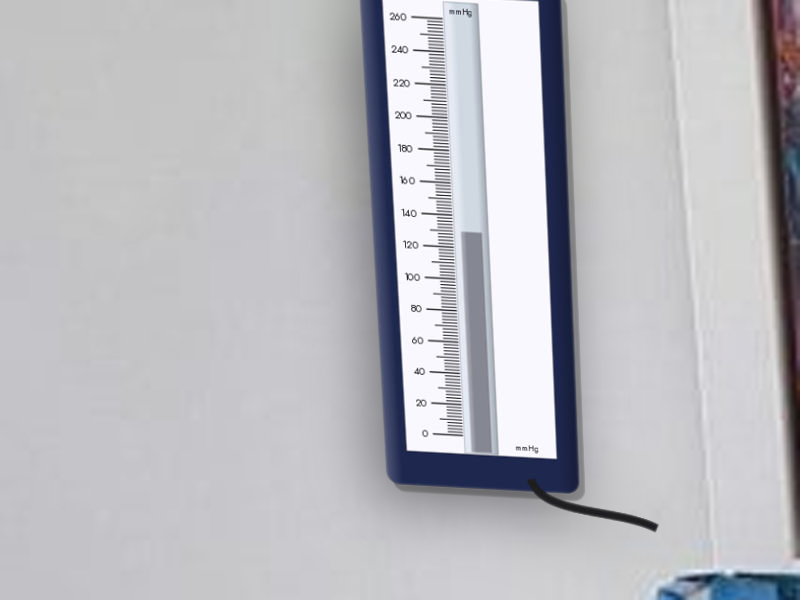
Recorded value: 130 mmHg
